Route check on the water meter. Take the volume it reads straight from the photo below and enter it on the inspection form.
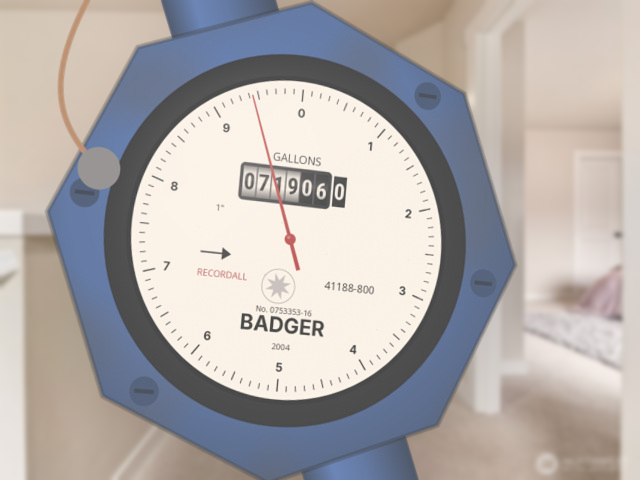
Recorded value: 719059.4 gal
